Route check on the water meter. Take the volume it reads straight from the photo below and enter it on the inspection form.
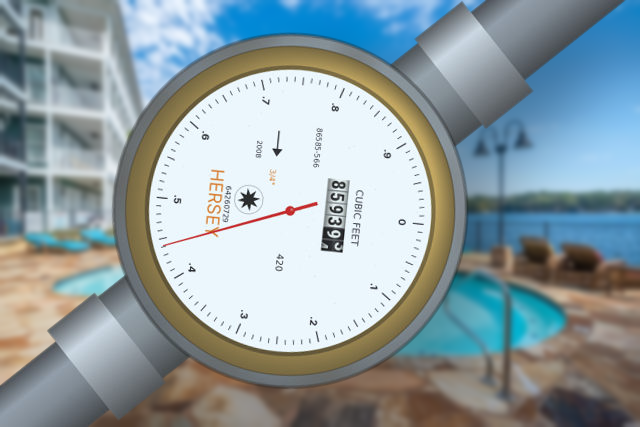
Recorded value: 859393.44 ft³
